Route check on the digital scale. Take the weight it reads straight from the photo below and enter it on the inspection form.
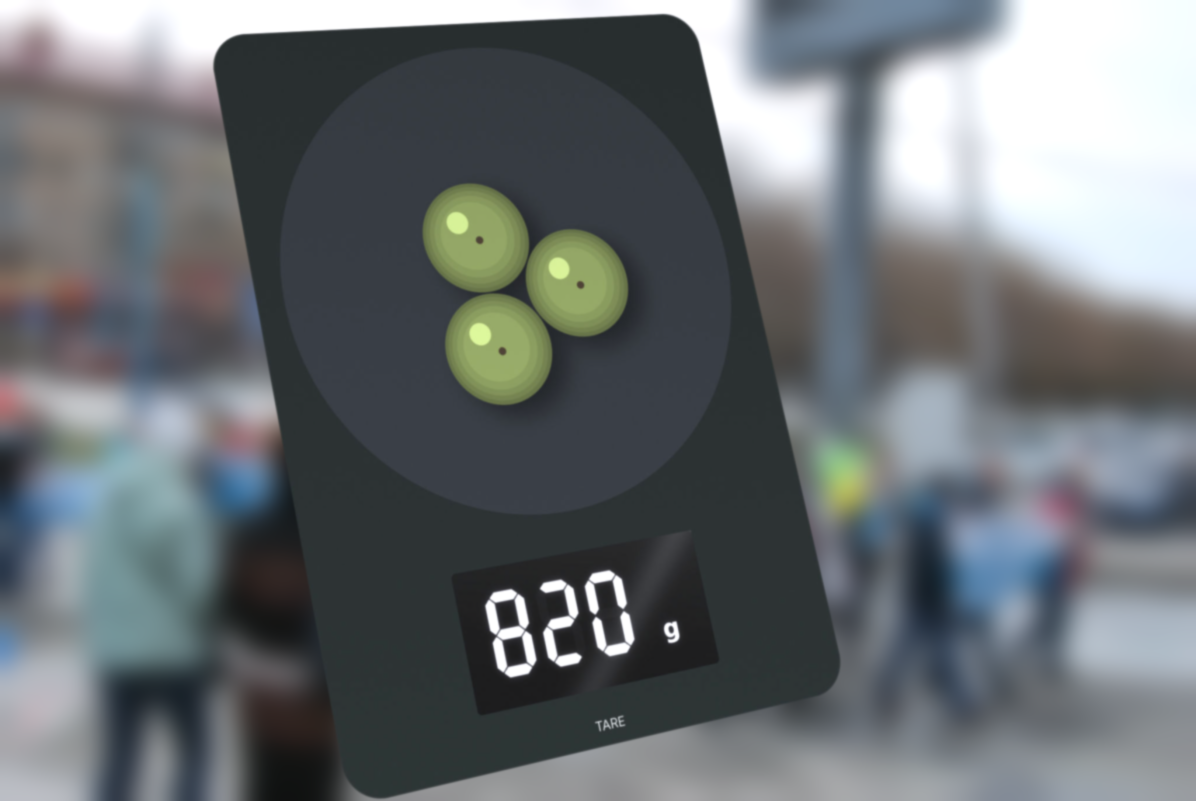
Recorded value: 820 g
